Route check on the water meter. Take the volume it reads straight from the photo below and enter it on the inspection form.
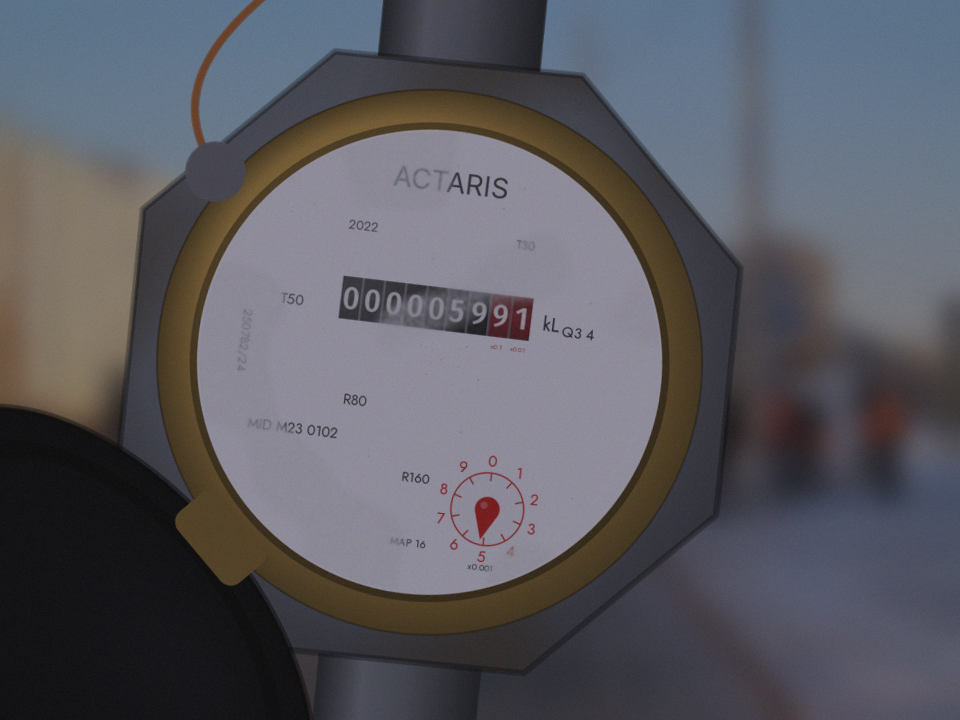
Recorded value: 59.915 kL
